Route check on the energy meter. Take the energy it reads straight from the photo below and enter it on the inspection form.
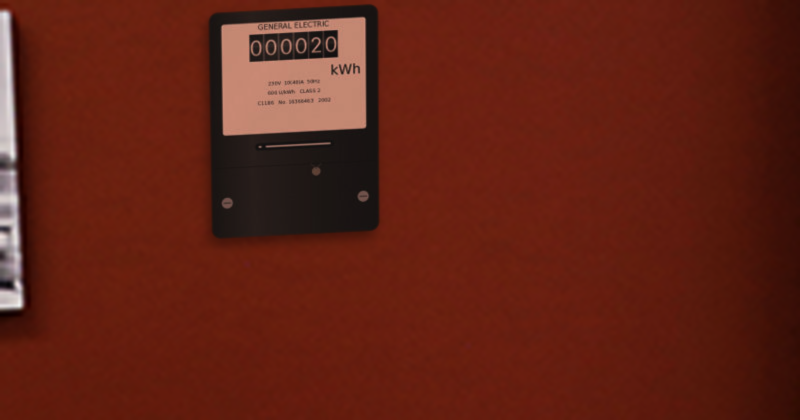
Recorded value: 20 kWh
